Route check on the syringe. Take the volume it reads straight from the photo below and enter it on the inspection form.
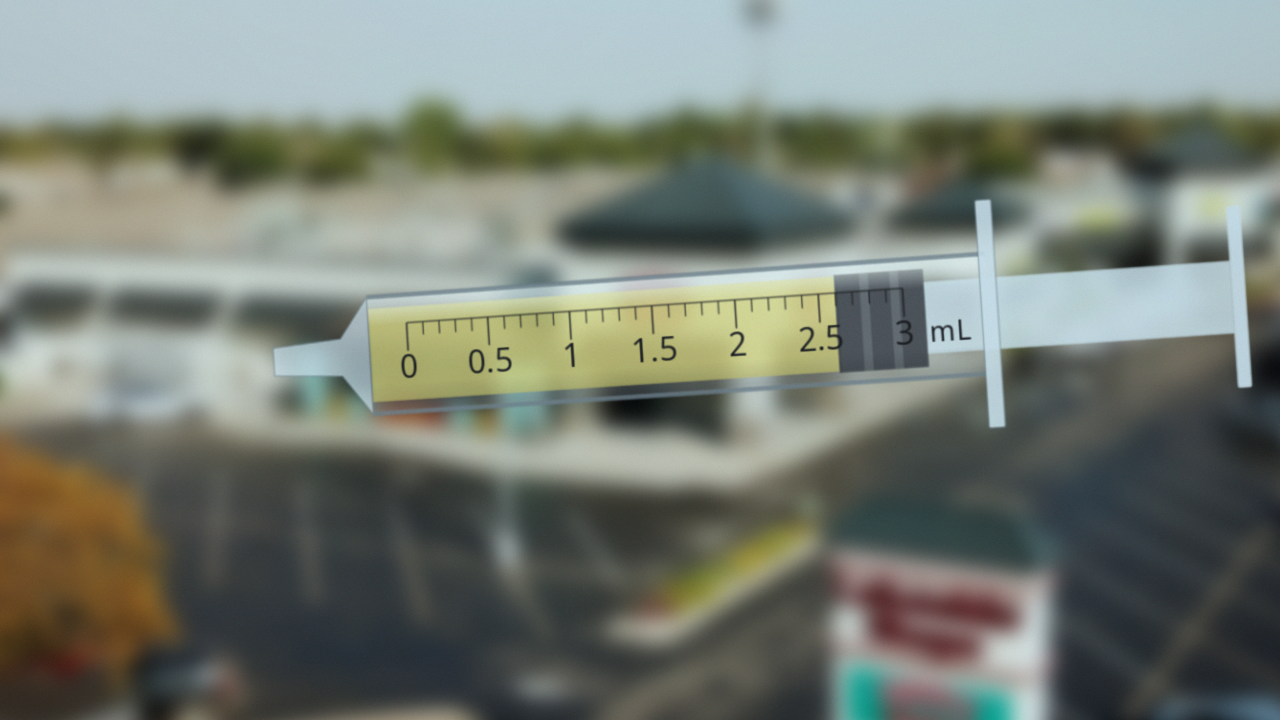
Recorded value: 2.6 mL
